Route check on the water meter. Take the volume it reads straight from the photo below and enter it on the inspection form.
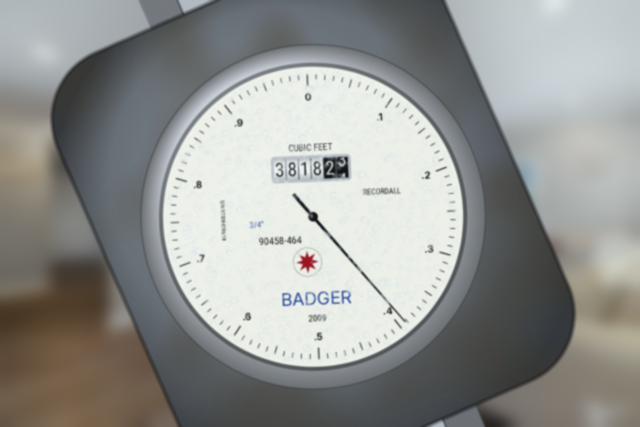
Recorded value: 381823.39 ft³
